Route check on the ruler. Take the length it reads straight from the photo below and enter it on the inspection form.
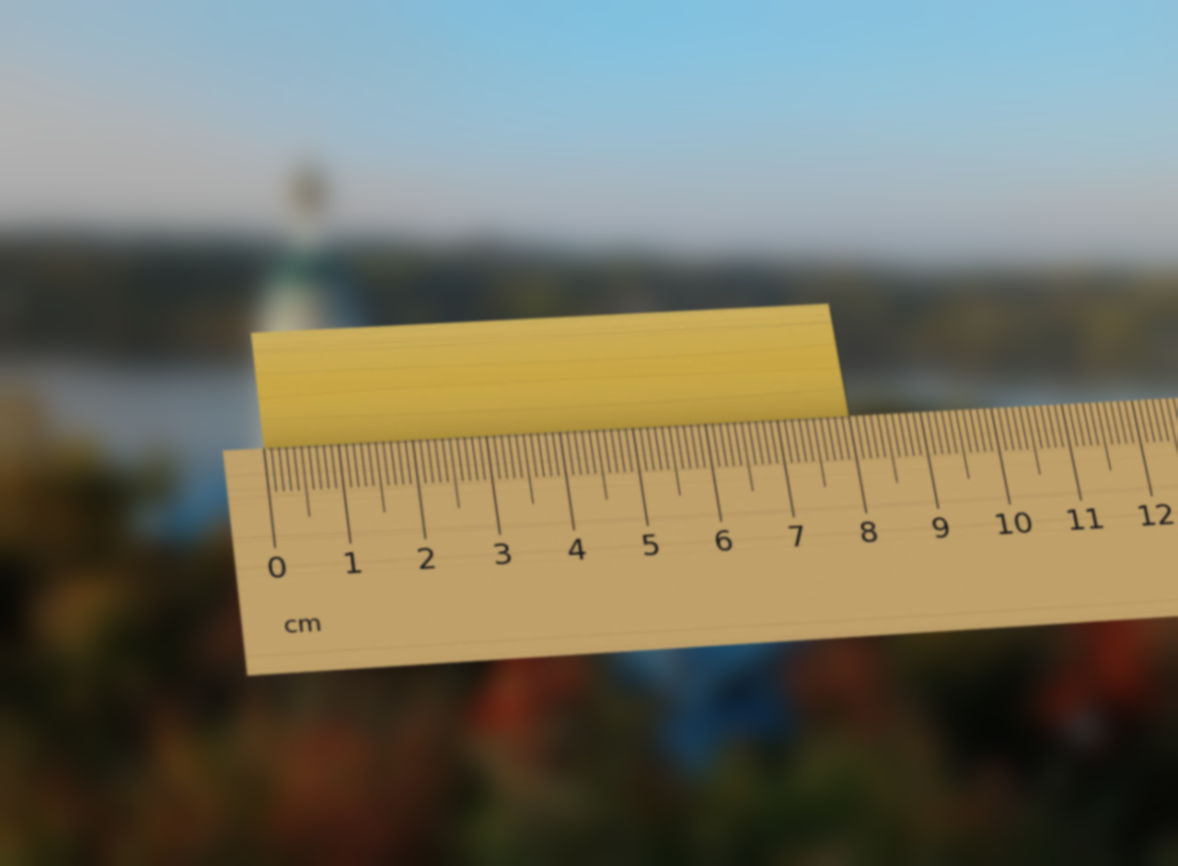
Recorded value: 8 cm
